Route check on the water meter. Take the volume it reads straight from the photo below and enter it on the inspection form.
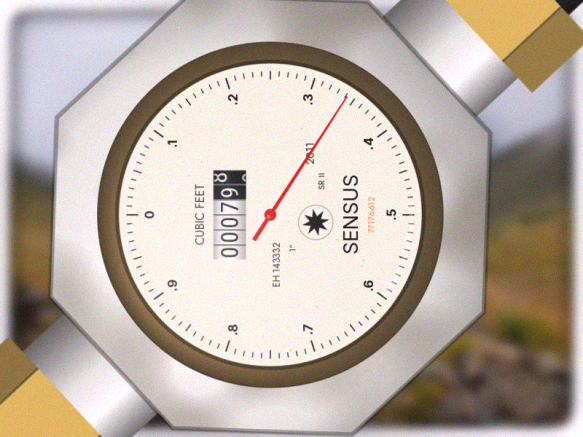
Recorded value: 798.34 ft³
